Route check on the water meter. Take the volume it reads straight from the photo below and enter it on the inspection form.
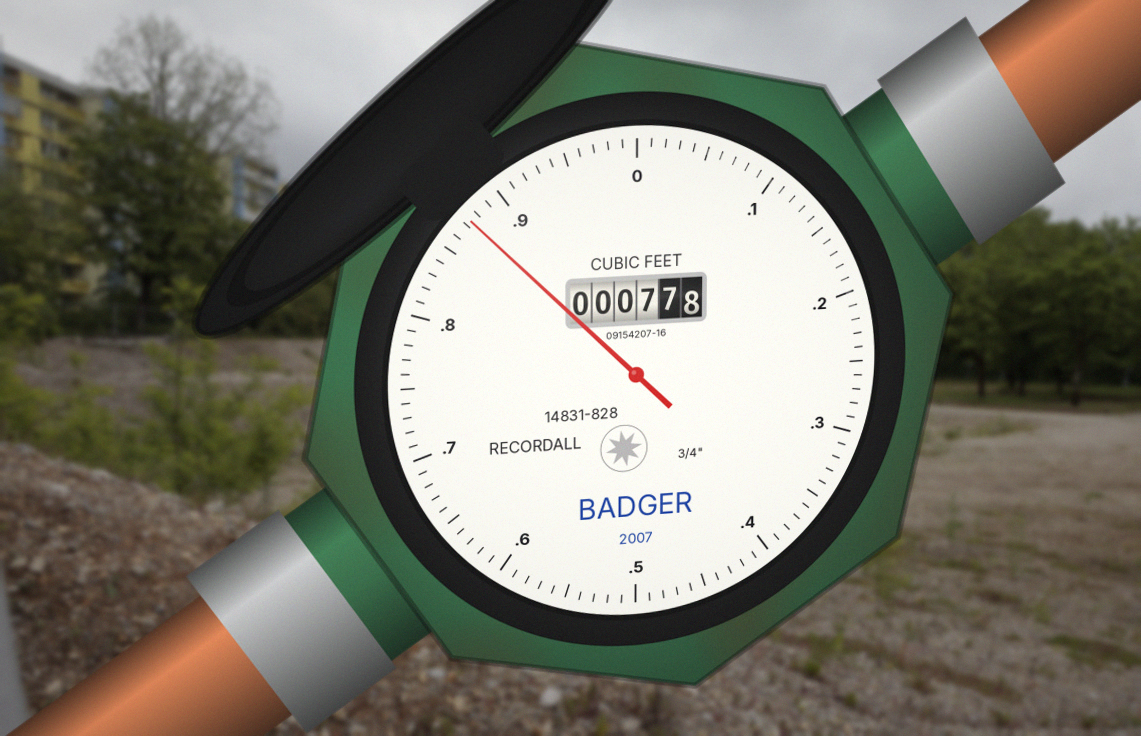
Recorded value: 777.87 ft³
